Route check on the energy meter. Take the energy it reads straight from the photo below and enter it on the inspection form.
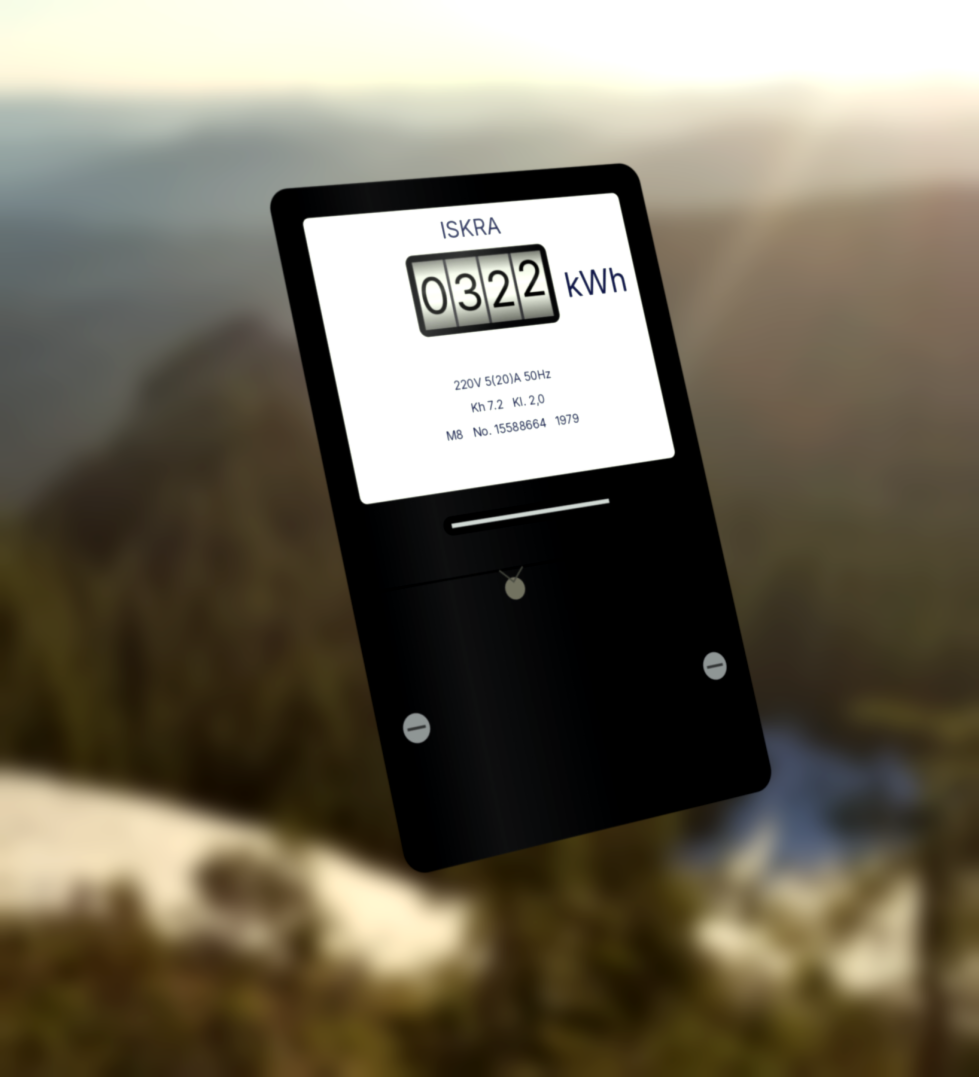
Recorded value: 322 kWh
